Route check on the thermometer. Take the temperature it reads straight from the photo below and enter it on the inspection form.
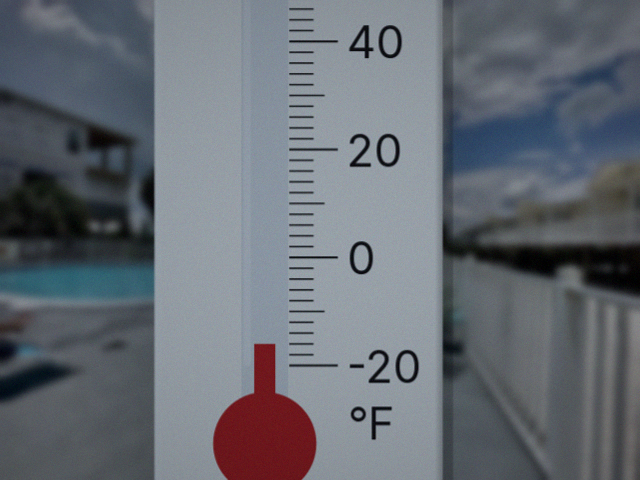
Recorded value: -16 °F
